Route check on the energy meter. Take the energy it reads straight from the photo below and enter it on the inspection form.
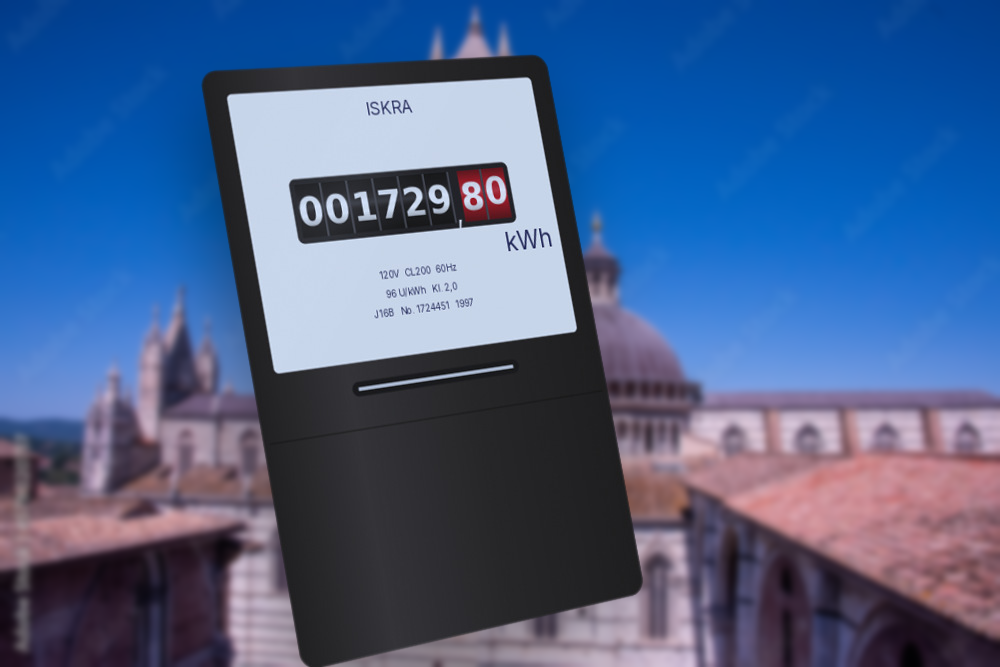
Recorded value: 1729.80 kWh
